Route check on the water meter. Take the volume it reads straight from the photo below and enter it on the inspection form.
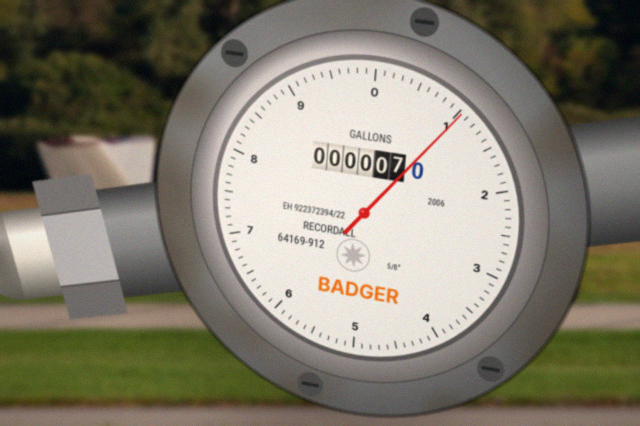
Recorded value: 71.0 gal
